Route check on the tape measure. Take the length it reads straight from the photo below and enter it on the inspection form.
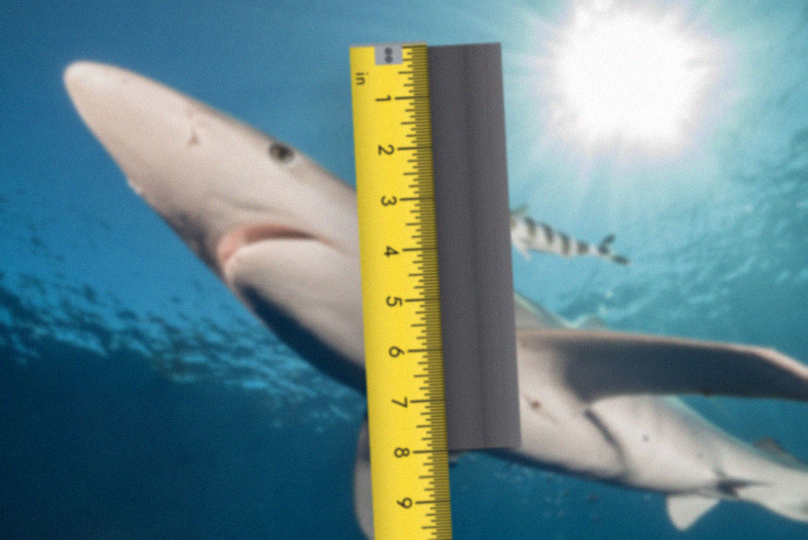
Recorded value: 8 in
